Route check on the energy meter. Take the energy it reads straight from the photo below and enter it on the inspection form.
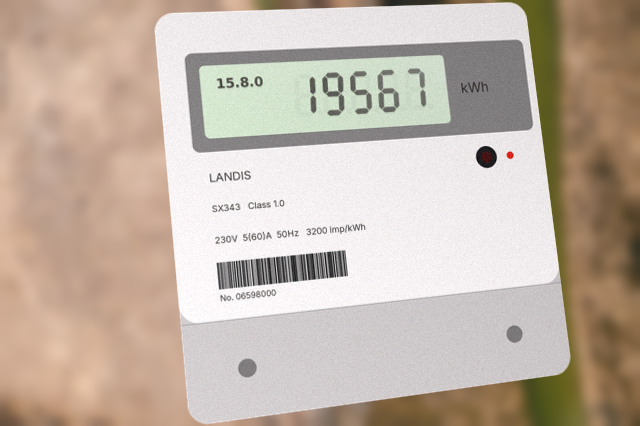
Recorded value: 19567 kWh
